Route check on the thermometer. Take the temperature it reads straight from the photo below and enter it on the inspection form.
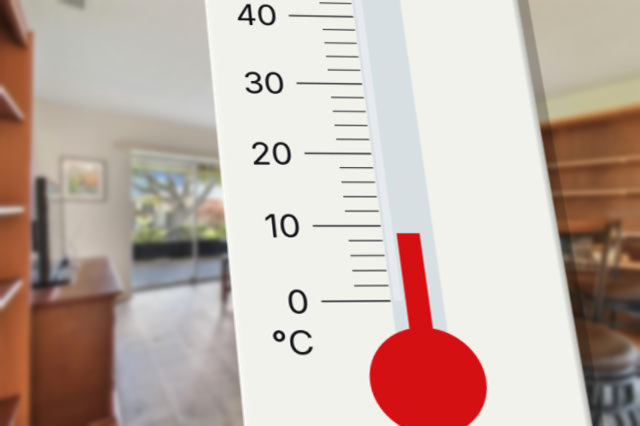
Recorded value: 9 °C
